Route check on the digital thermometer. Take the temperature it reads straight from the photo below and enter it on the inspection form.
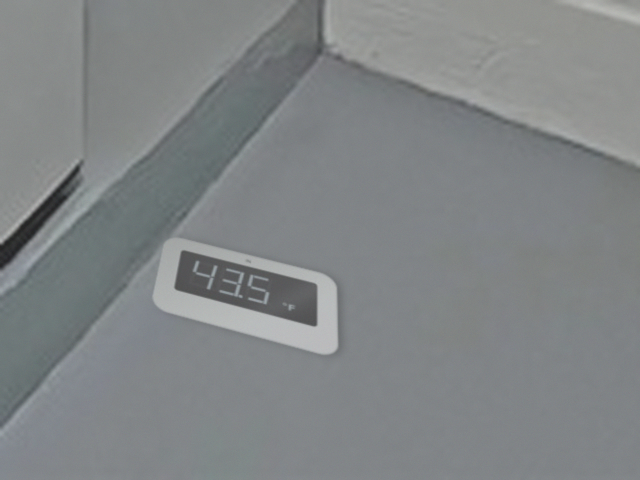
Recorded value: 43.5 °F
